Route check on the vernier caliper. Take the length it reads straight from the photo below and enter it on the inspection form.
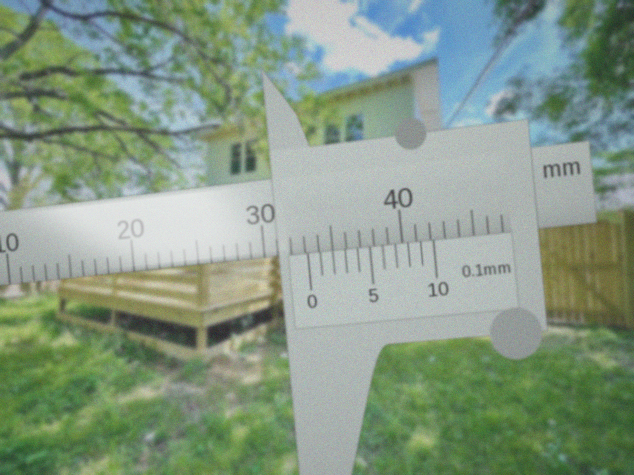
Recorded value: 33.2 mm
